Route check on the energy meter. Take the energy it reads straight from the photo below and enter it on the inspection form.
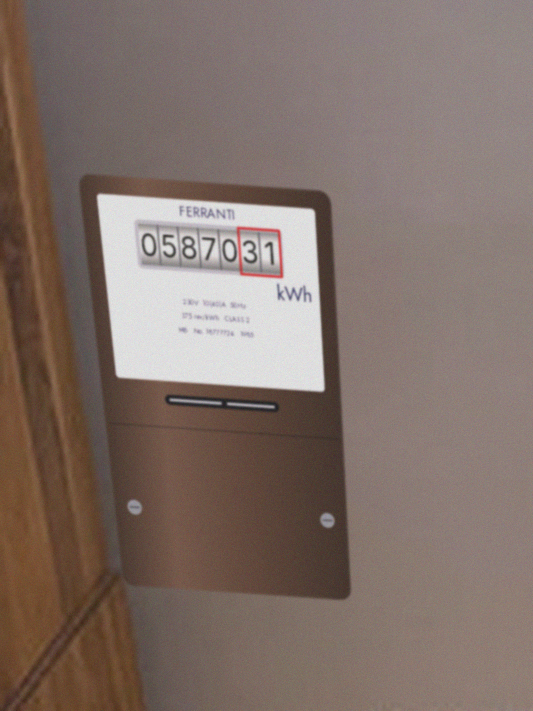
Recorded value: 5870.31 kWh
